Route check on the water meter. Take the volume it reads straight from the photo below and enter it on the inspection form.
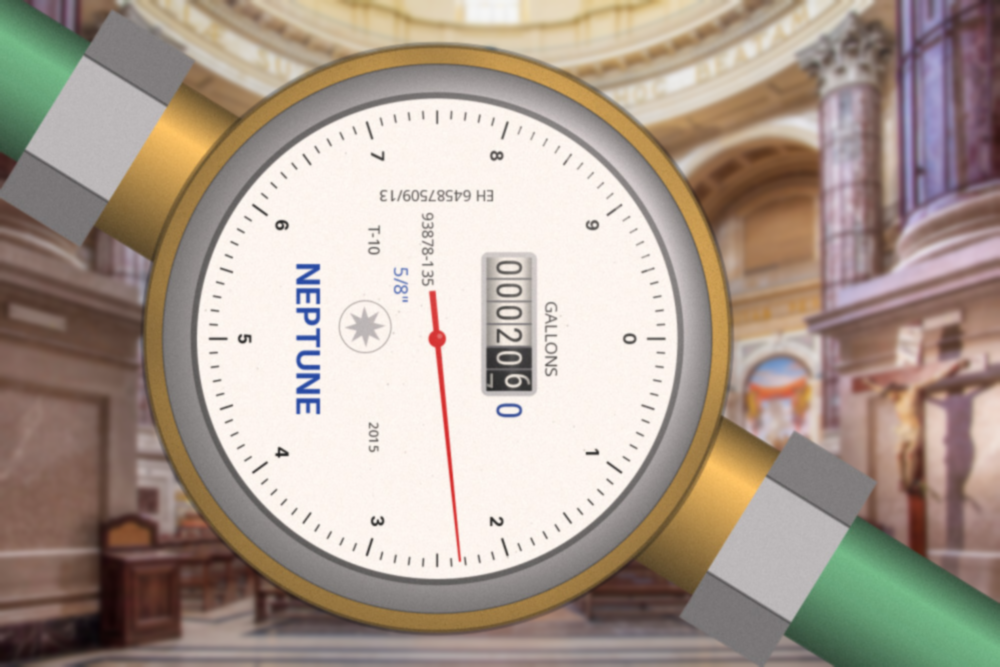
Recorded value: 2062.3 gal
